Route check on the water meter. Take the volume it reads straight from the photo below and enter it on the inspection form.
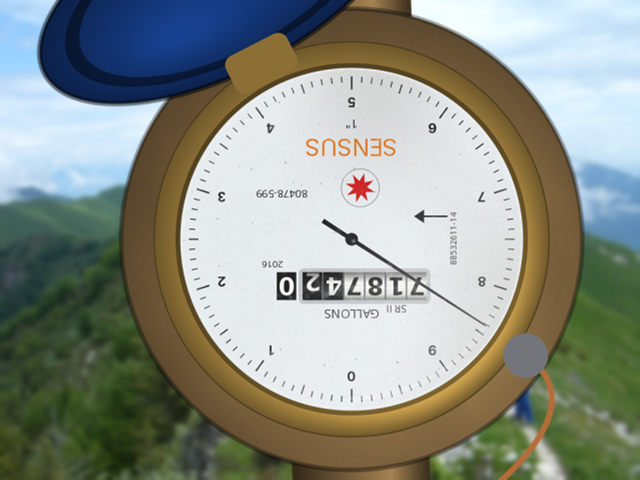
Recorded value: 7187418.4 gal
